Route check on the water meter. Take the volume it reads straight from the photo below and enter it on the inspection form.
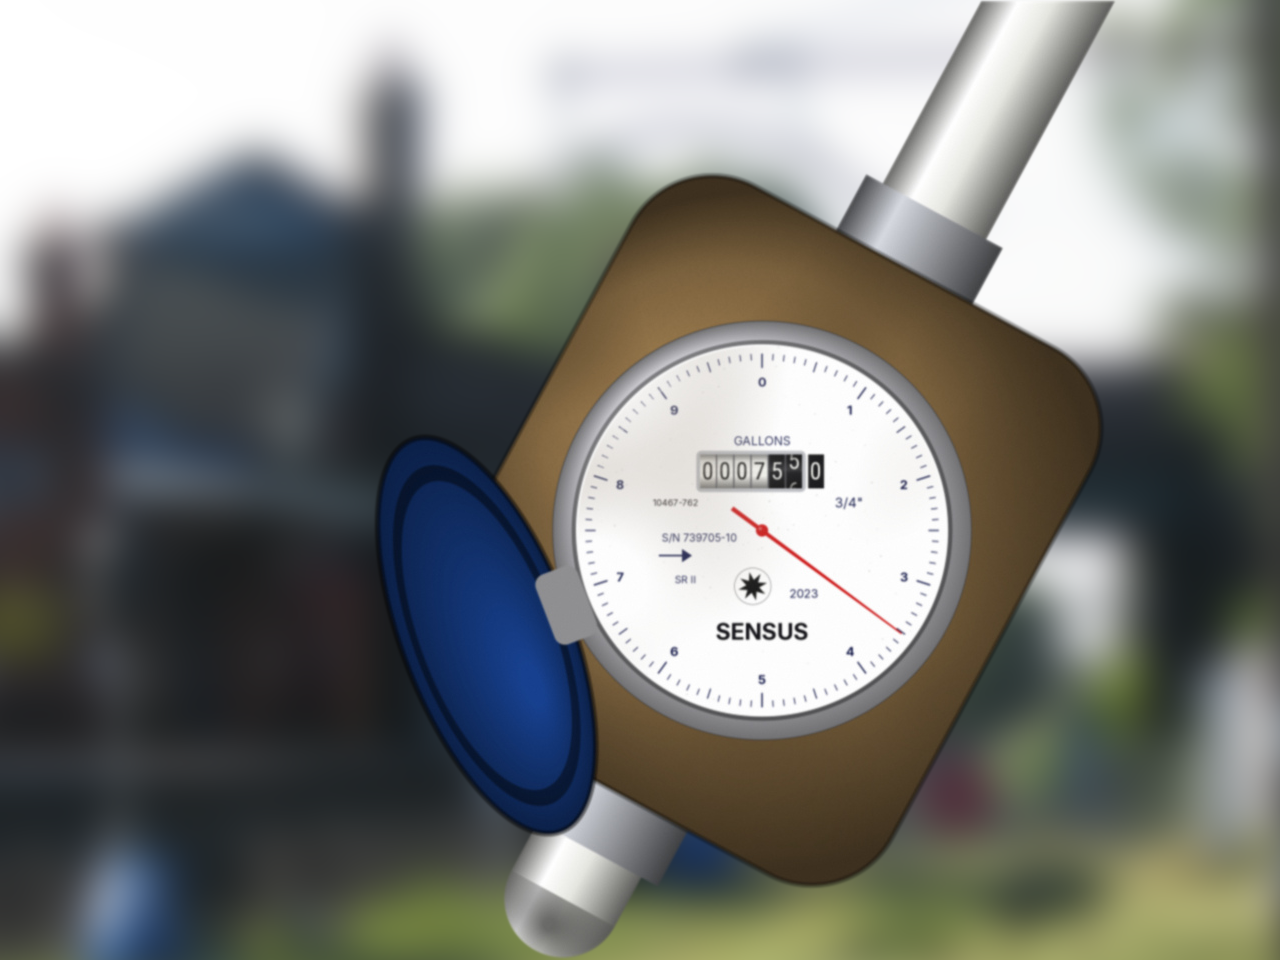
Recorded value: 7553.5 gal
